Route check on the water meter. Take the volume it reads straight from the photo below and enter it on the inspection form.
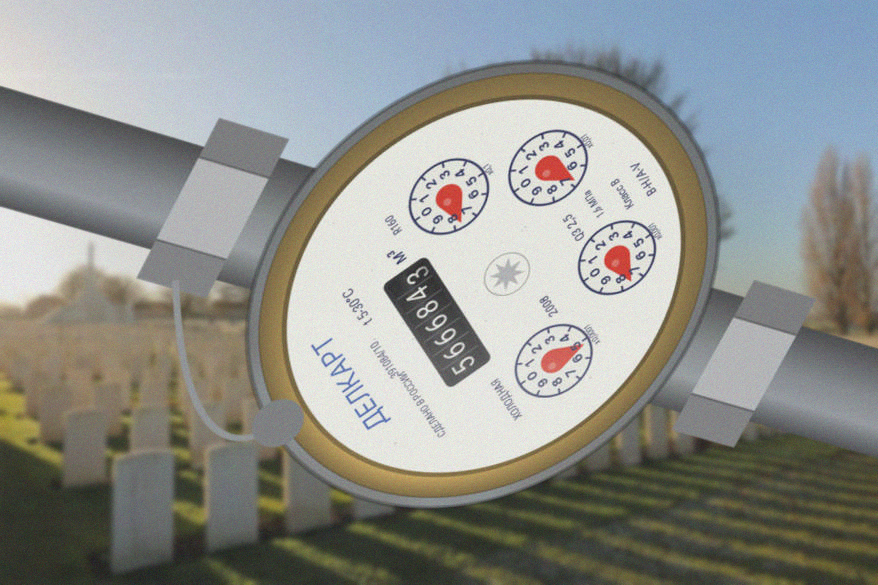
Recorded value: 5666842.7675 m³
